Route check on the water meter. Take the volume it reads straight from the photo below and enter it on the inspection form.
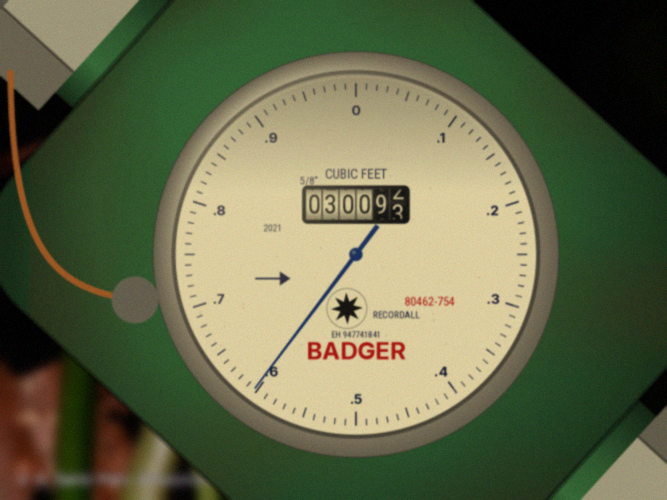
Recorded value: 30092.60 ft³
